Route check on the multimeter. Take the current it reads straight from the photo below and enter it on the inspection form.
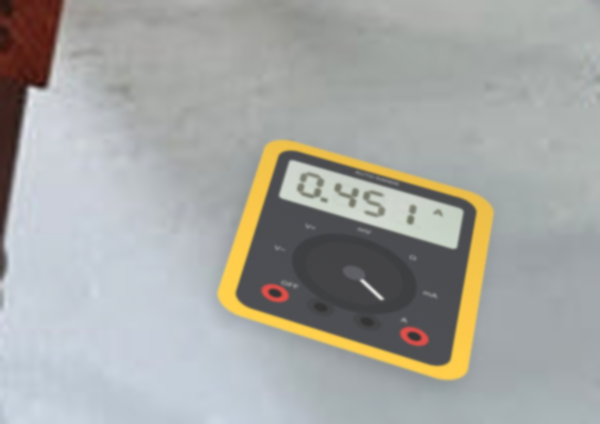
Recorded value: 0.451 A
